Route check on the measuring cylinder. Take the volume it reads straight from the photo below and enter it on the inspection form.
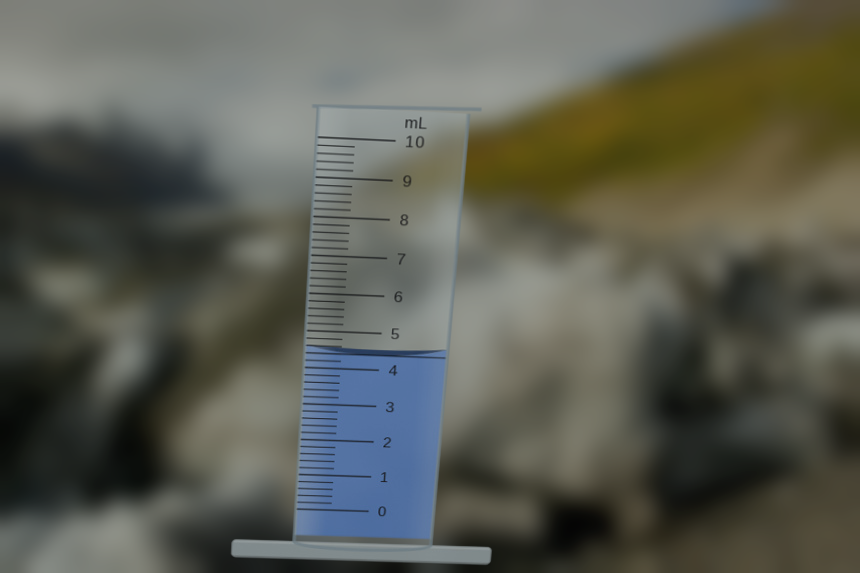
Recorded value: 4.4 mL
